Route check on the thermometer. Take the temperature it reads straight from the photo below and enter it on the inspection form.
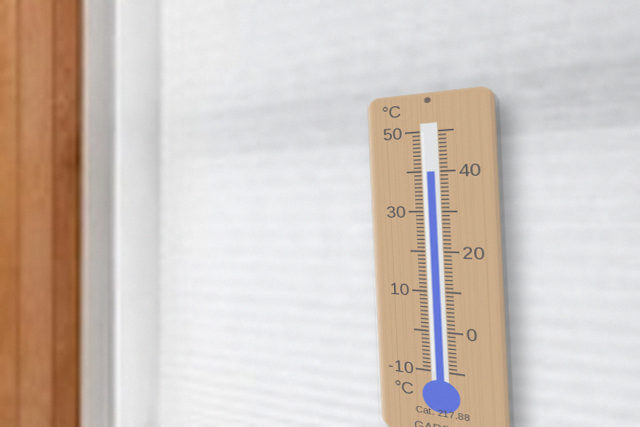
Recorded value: 40 °C
